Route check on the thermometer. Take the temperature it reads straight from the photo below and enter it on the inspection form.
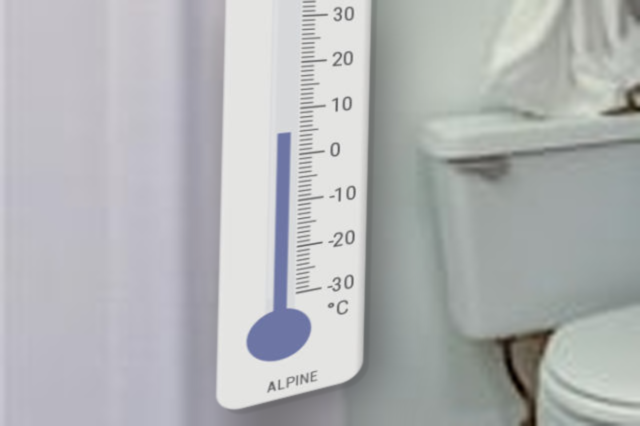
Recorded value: 5 °C
